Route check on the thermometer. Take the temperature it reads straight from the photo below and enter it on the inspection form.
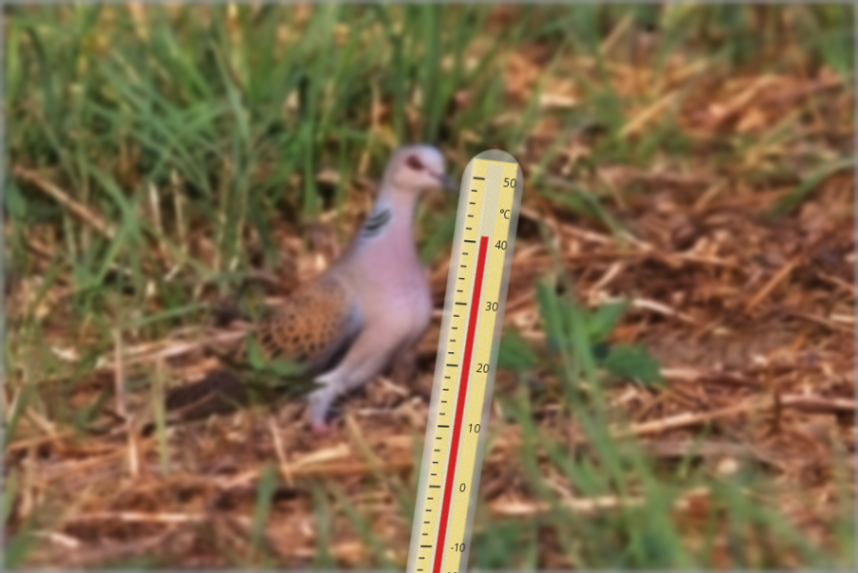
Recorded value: 41 °C
